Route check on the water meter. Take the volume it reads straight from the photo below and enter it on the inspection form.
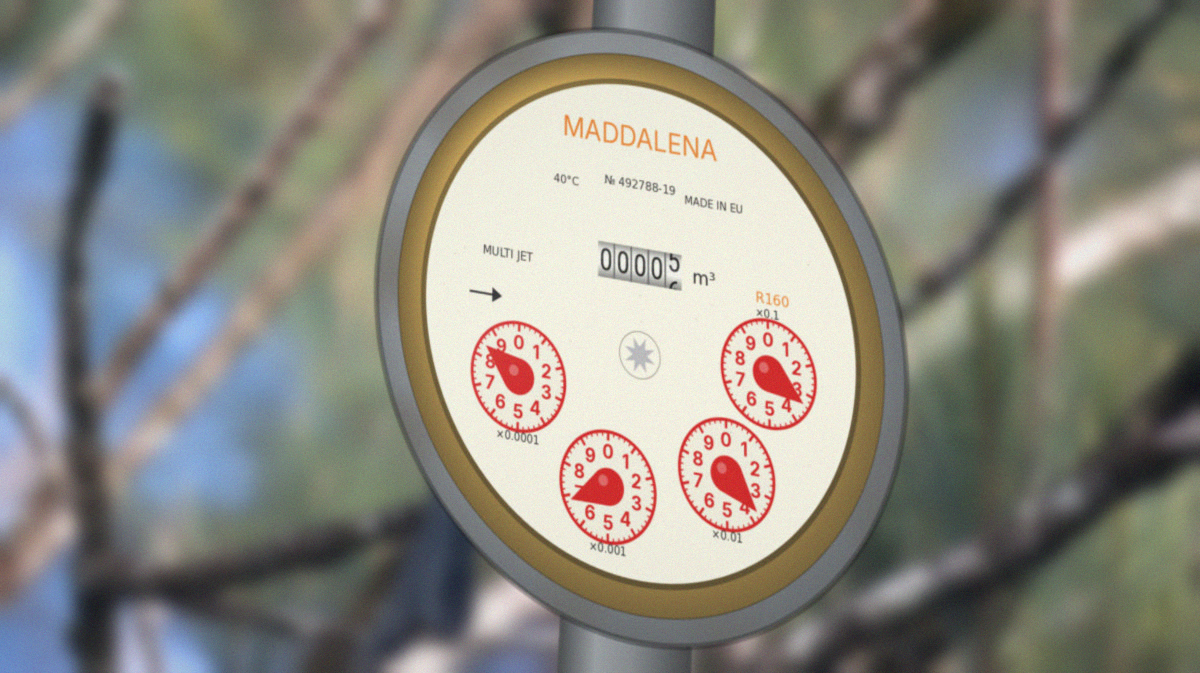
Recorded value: 5.3368 m³
